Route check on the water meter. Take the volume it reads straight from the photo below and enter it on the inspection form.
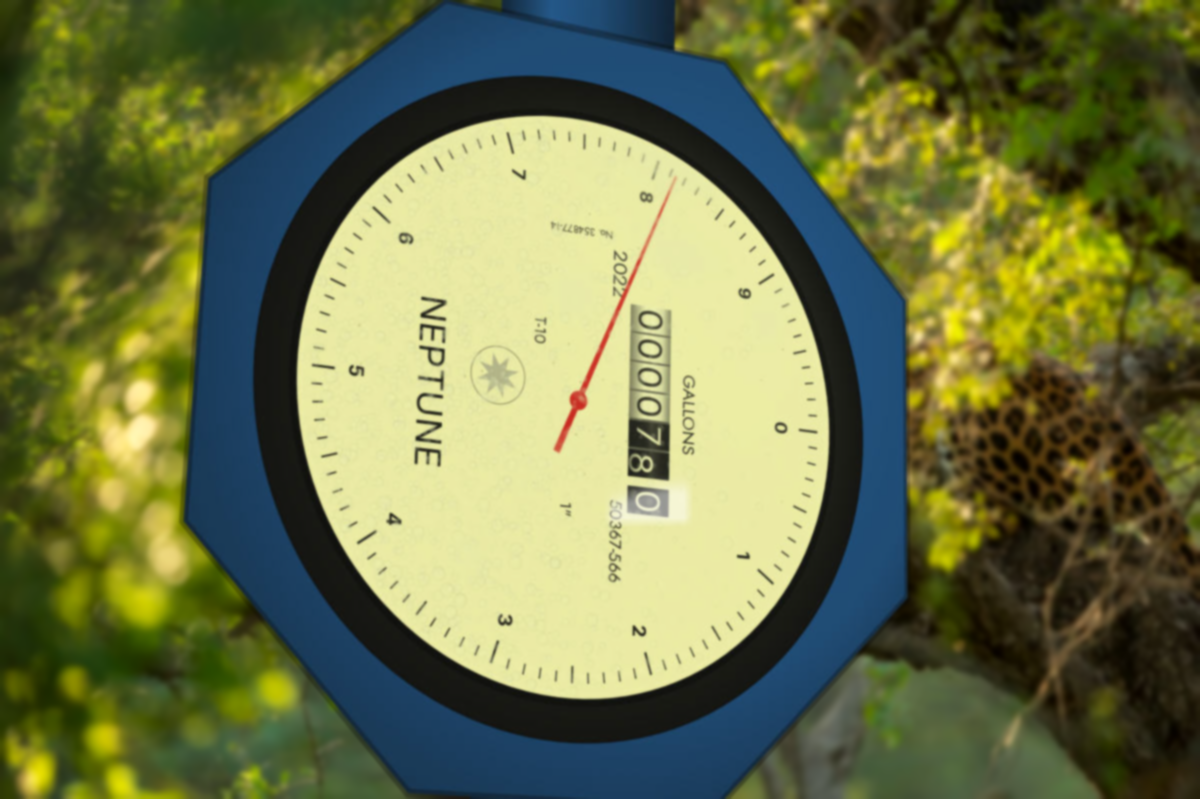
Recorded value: 778.1 gal
